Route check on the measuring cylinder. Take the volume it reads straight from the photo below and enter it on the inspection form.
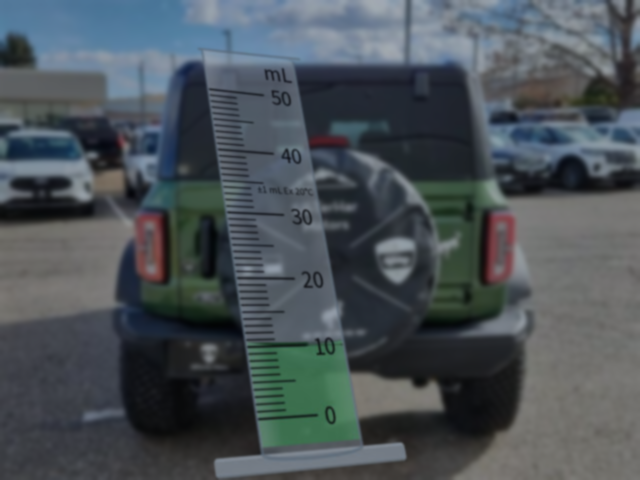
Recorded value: 10 mL
